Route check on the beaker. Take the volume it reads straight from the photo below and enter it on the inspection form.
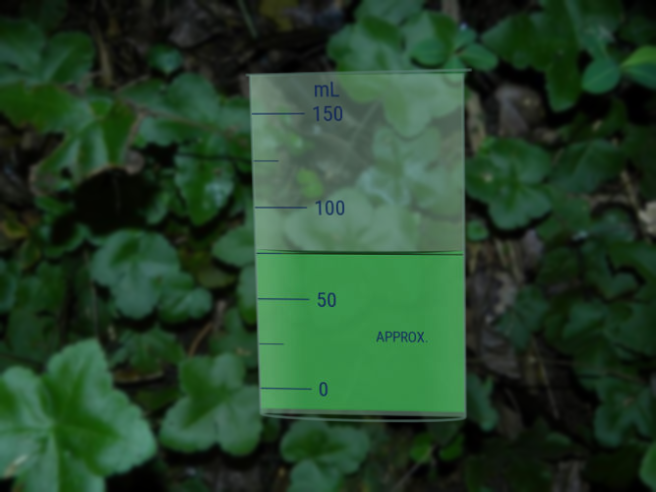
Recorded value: 75 mL
